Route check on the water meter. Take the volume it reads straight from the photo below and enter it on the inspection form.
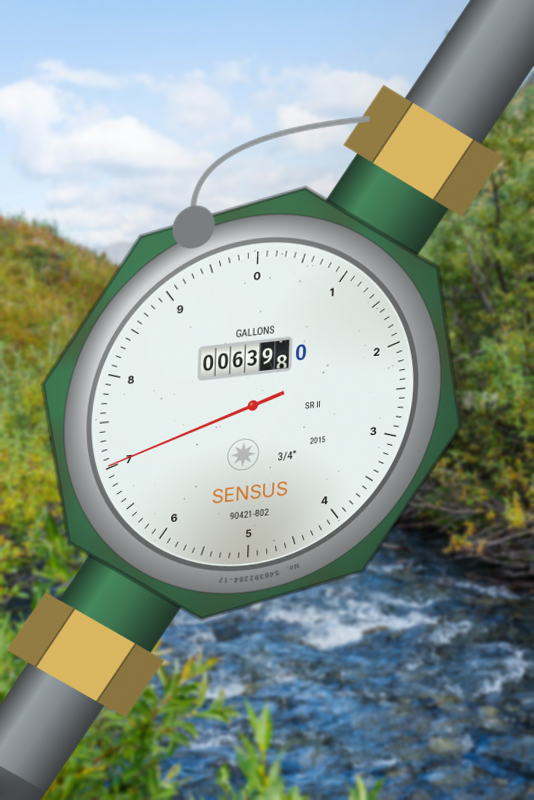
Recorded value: 63977.0 gal
